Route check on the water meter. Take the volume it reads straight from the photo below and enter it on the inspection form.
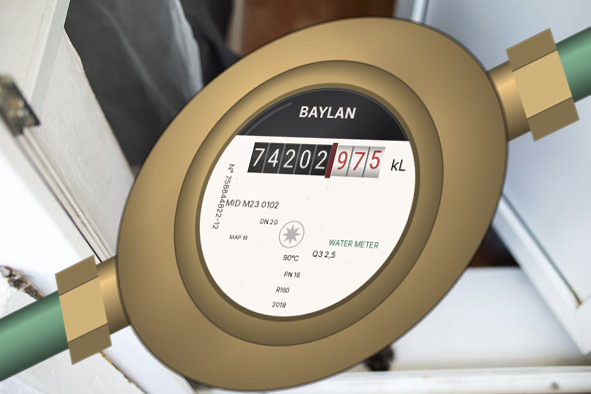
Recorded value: 74202.975 kL
